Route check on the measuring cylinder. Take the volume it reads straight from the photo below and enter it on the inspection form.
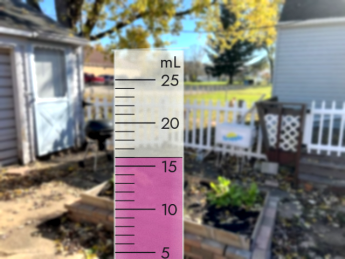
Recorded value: 16 mL
